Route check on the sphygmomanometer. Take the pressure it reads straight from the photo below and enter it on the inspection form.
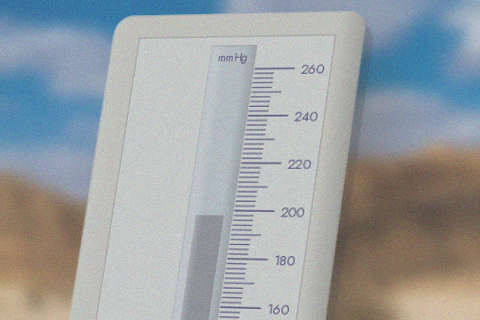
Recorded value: 198 mmHg
